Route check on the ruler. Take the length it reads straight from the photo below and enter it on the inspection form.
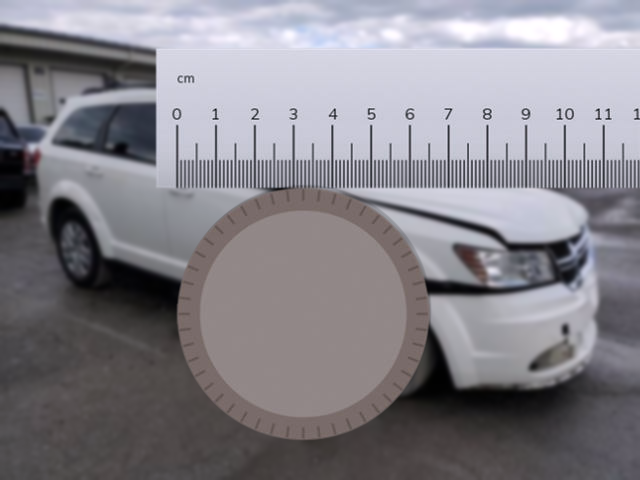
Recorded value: 6.5 cm
